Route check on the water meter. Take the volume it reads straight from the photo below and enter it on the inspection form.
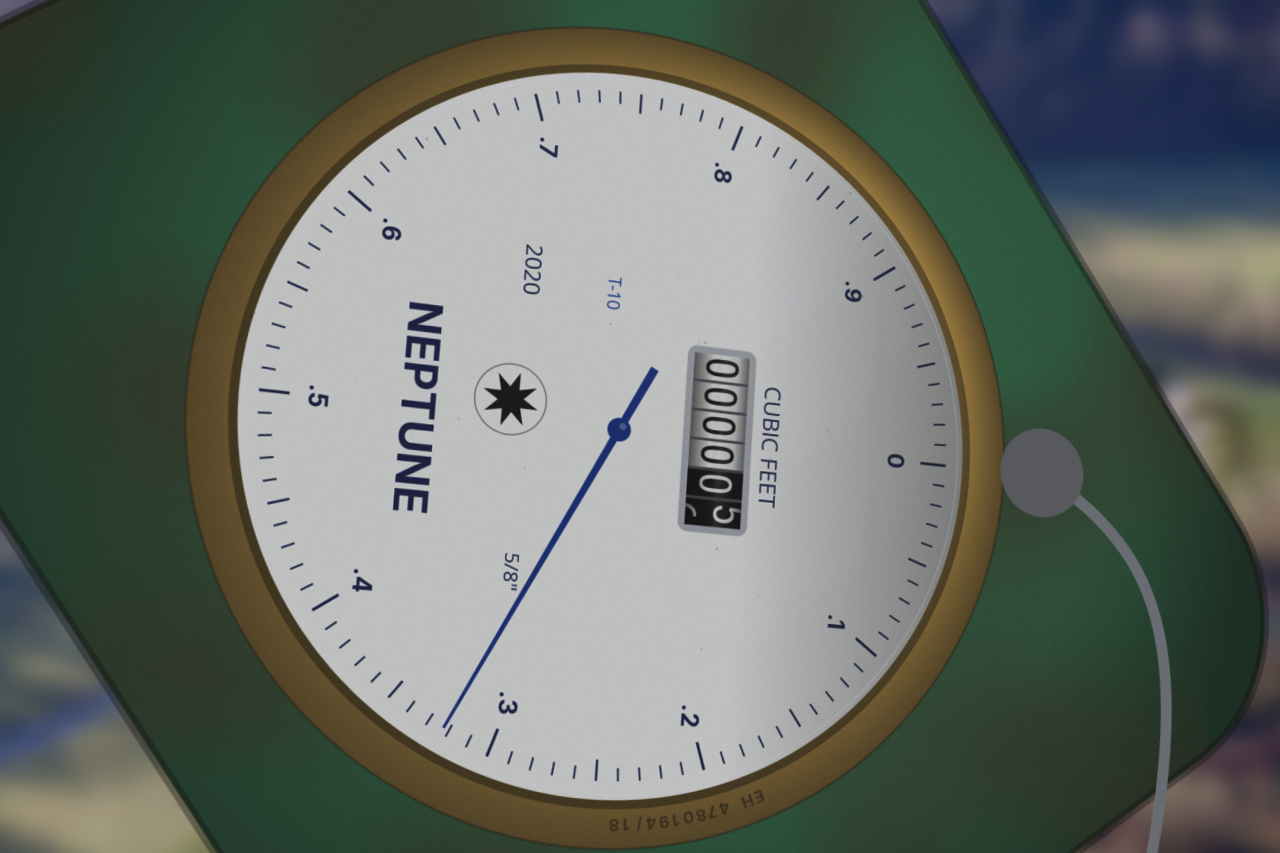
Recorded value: 5.32 ft³
